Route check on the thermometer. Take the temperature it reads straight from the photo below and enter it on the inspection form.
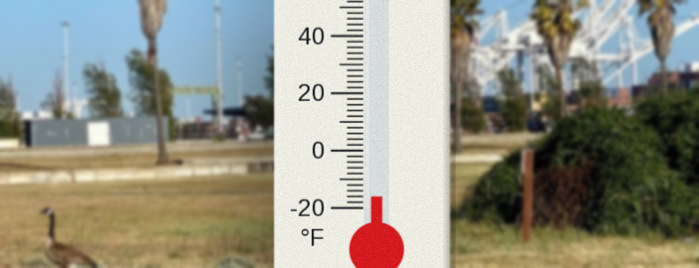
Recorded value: -16 °F
